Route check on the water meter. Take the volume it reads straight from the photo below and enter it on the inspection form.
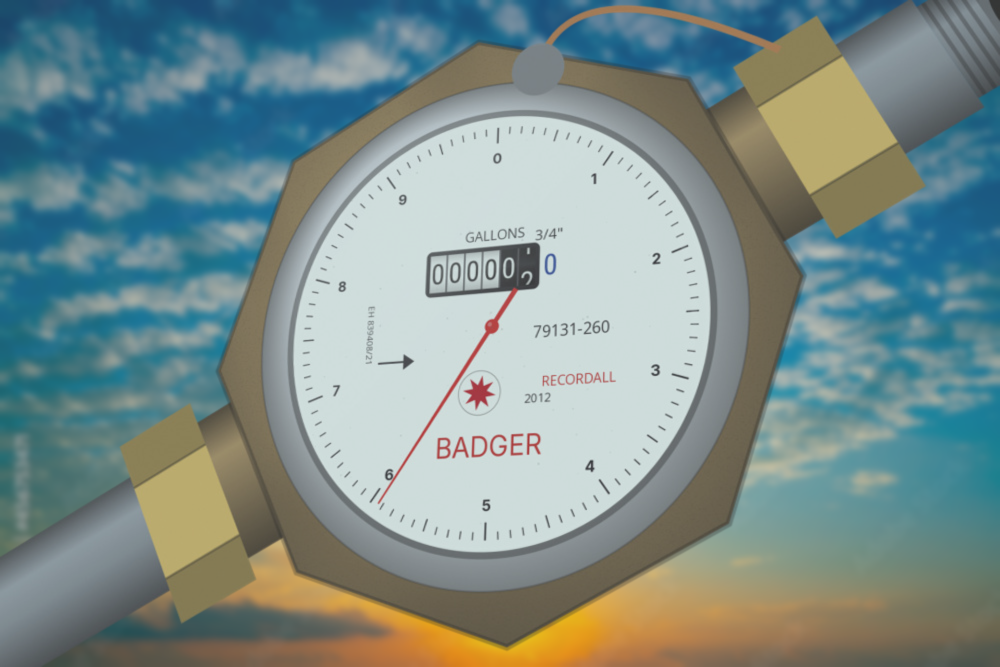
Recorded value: 15.9 gal
